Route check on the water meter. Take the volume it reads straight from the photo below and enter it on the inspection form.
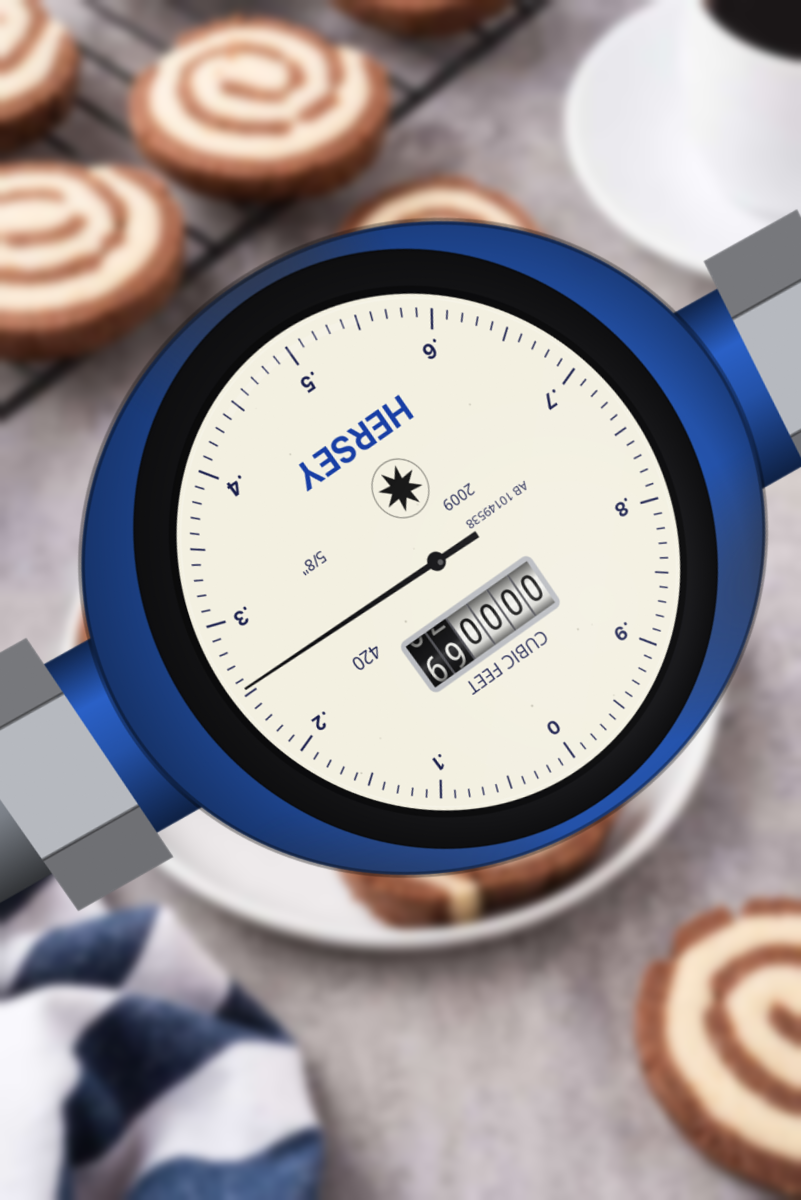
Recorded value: 69.25 ft³
